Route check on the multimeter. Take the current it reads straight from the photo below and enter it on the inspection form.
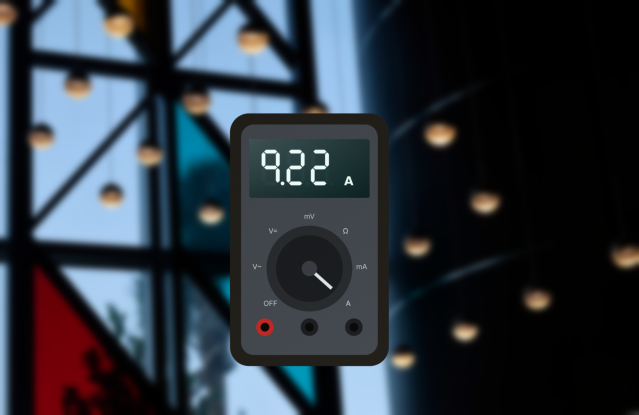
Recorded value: 9.22 A
